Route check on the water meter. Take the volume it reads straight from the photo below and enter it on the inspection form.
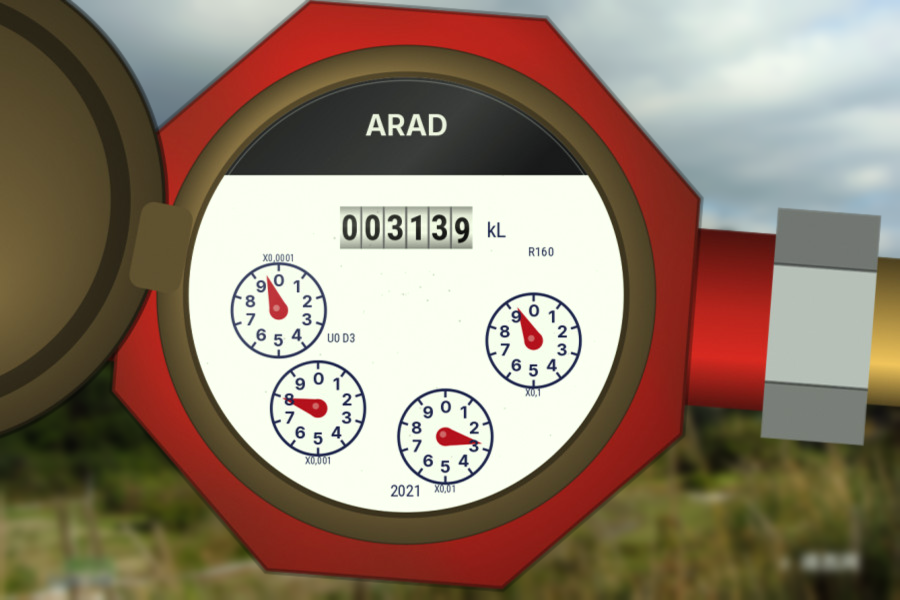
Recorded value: 3138.9279 kL
